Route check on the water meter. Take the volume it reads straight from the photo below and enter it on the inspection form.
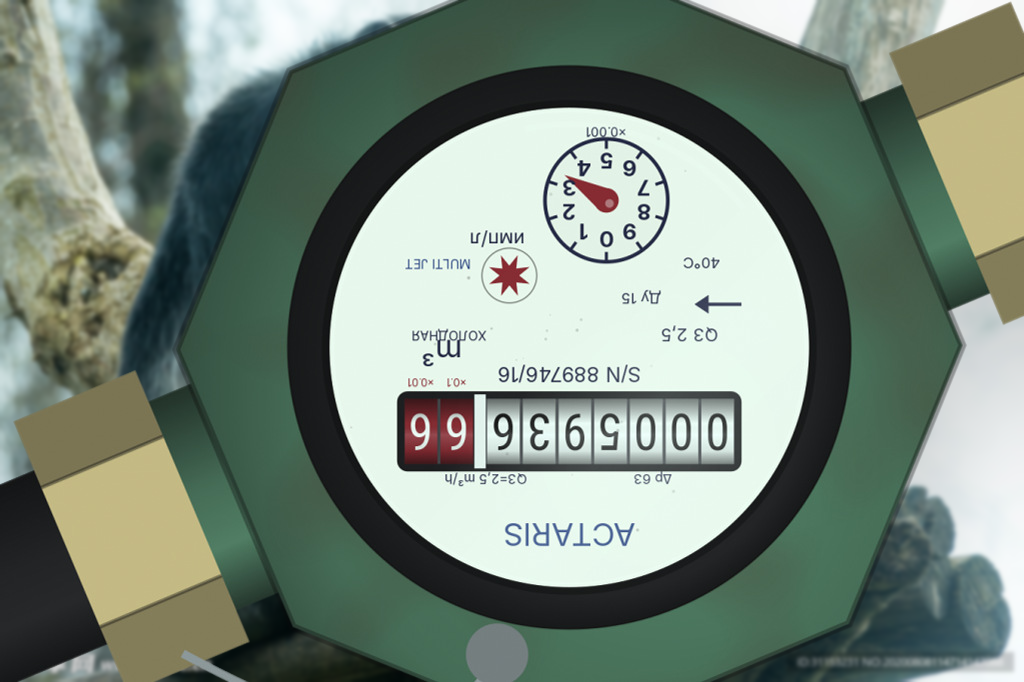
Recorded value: 5936.663 m³
